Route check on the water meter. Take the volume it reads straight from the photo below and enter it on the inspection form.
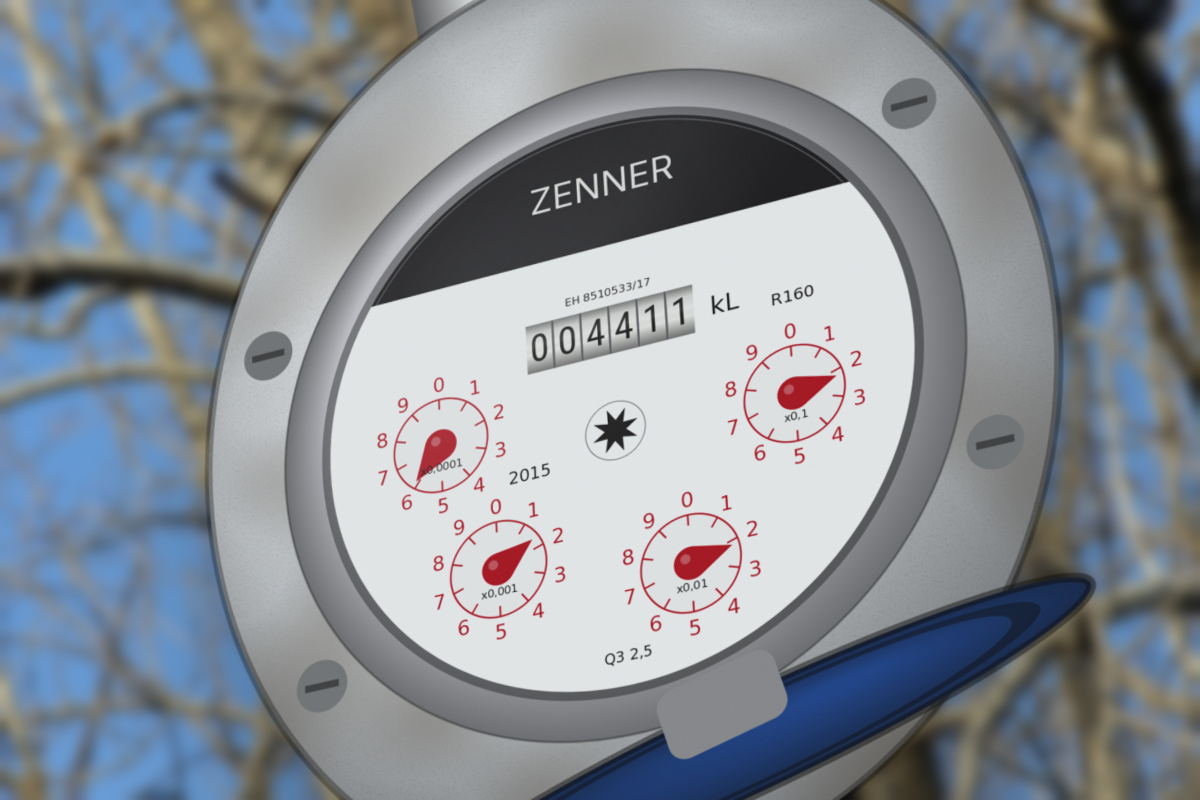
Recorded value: 4411.2216 kL
